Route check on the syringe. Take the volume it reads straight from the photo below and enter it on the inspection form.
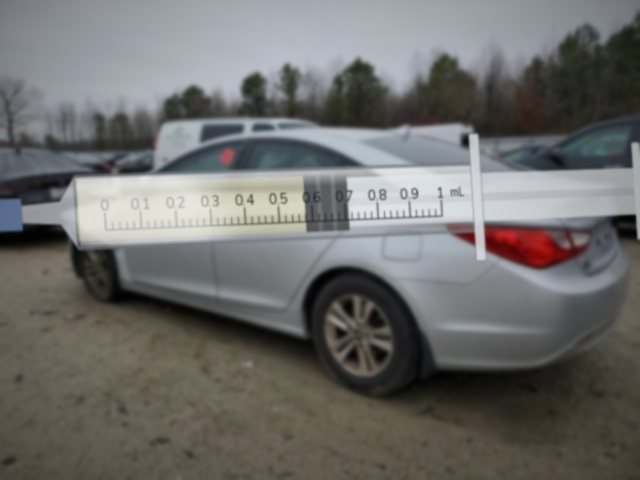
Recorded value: 0.58 mL
